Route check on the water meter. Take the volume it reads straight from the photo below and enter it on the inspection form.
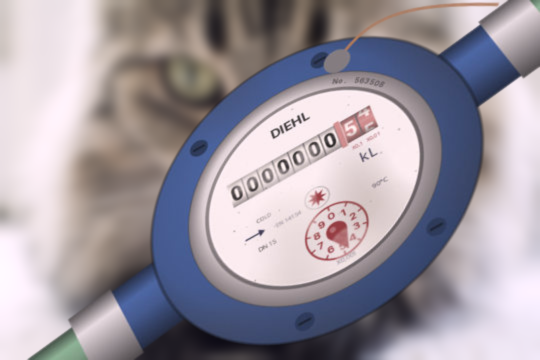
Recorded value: 0.544 kL
